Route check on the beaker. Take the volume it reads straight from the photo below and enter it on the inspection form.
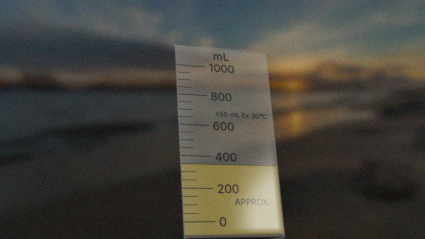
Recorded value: 350 mL
